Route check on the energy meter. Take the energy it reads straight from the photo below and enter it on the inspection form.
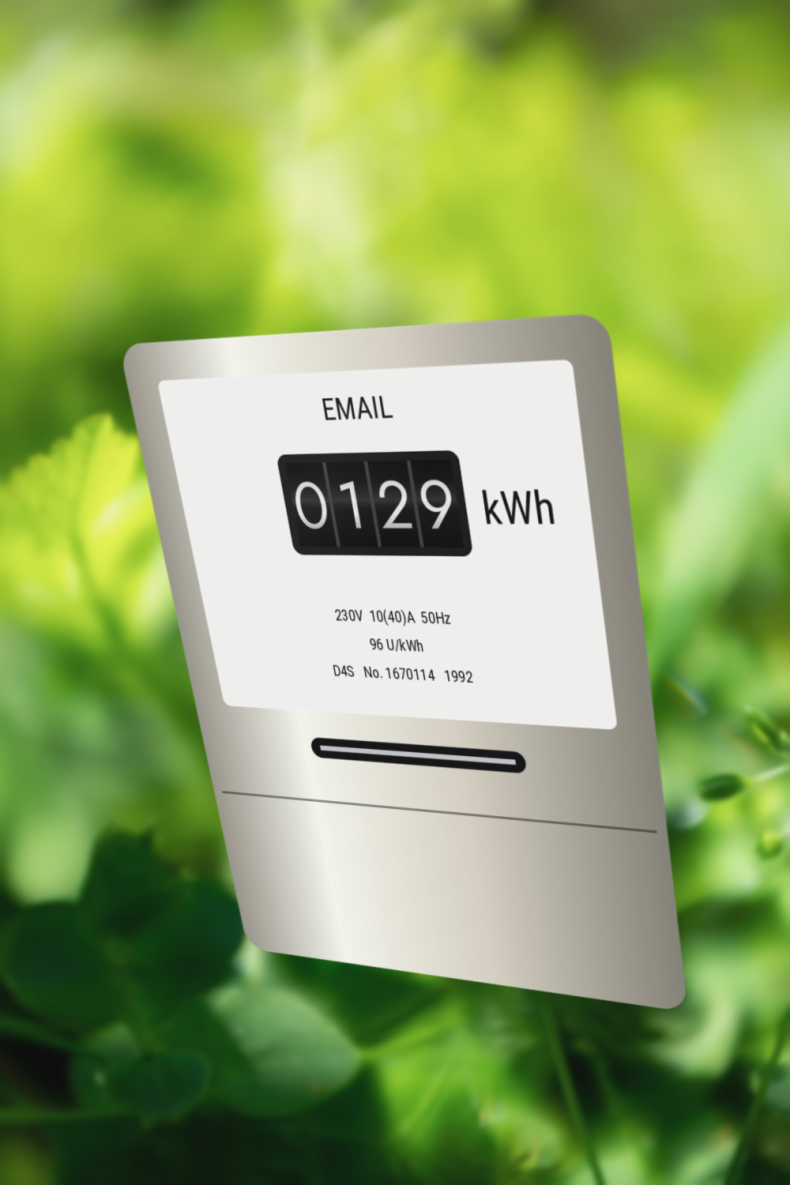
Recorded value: 129 kWh
